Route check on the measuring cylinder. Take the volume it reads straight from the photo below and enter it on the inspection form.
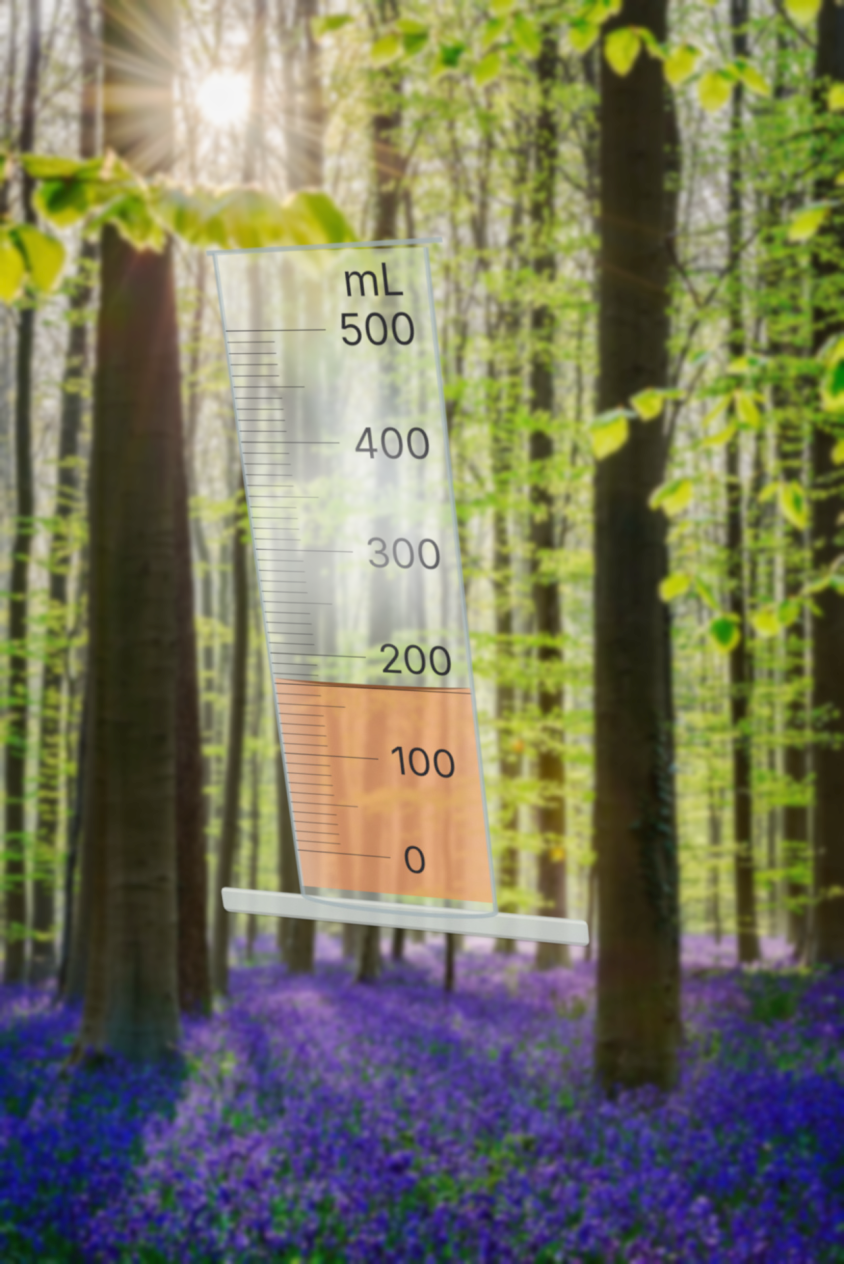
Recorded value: 170 mL
